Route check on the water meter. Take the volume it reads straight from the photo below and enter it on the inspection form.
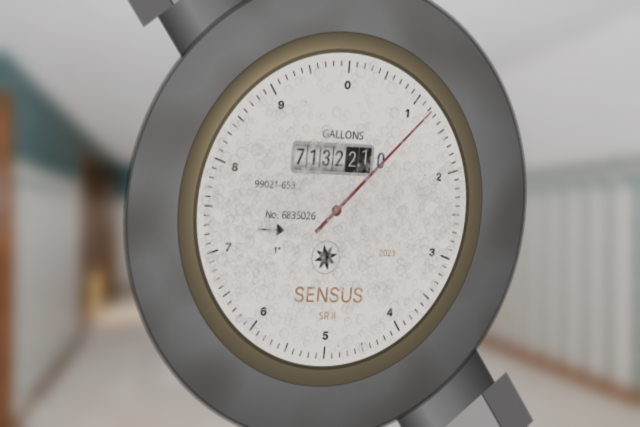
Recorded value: 7132211.2 gal
